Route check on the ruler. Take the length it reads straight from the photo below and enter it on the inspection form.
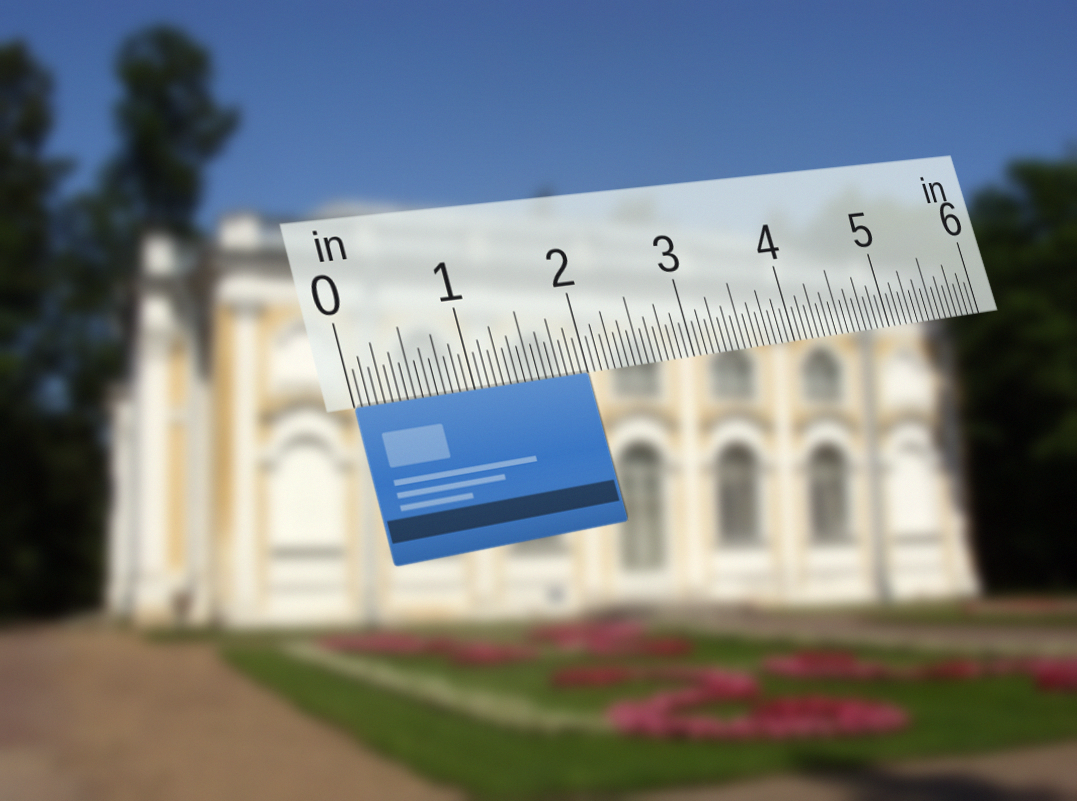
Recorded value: 2 in
